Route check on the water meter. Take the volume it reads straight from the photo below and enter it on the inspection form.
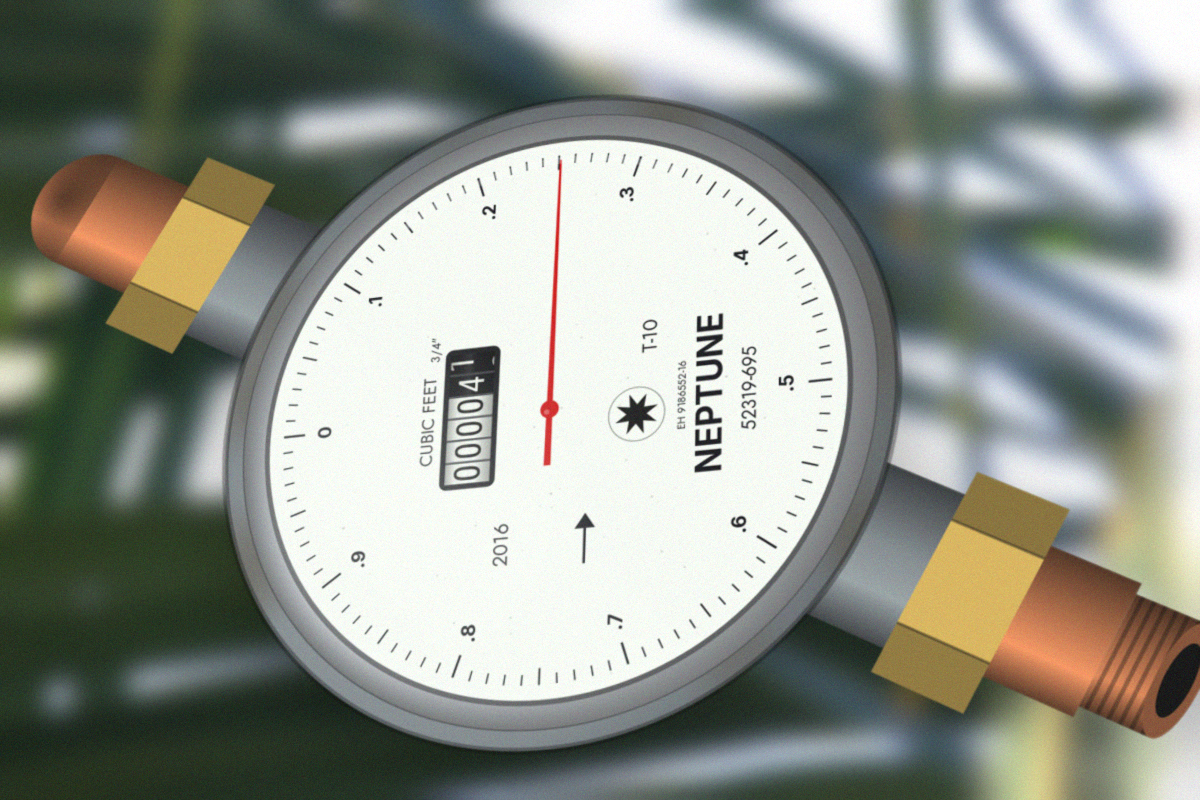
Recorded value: 41.25 ft³
